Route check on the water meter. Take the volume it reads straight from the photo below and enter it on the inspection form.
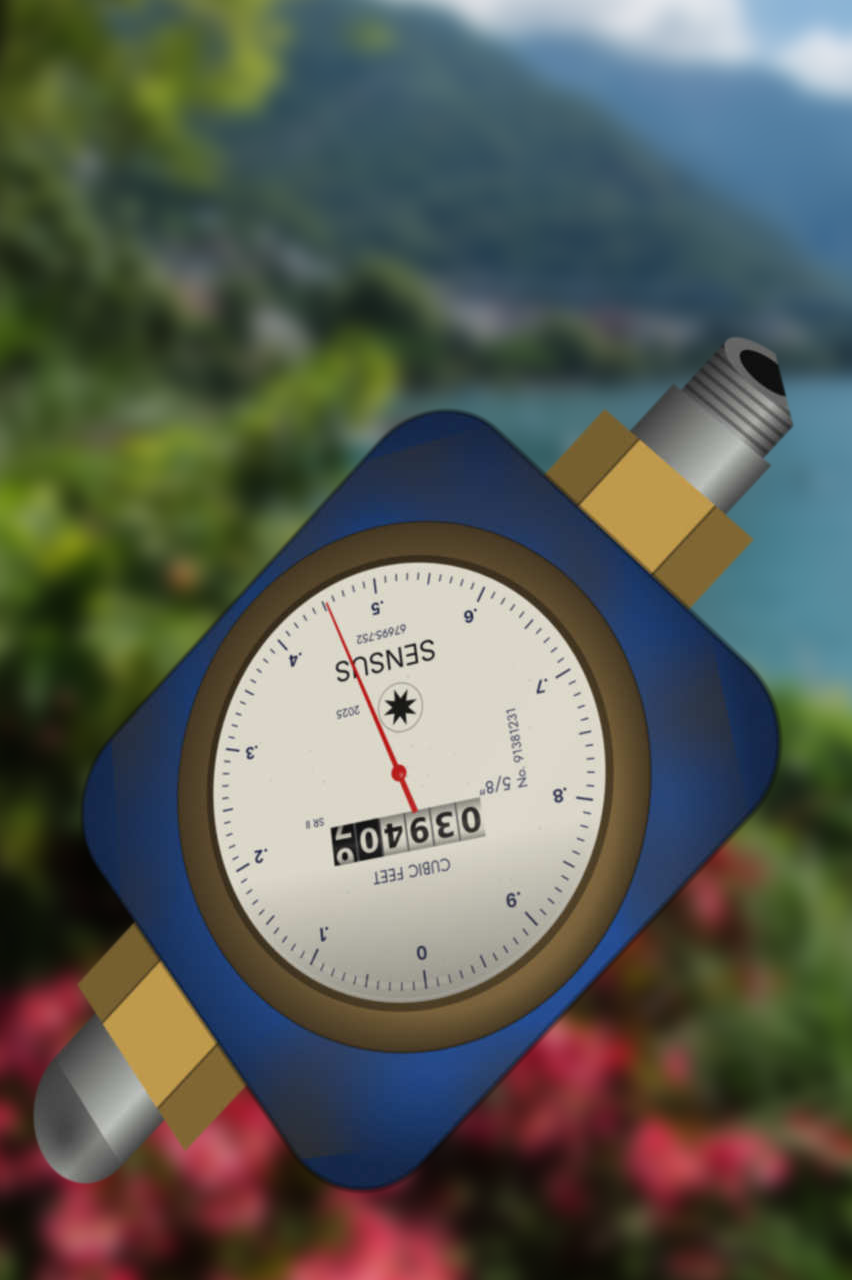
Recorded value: 39406.45 ft³
